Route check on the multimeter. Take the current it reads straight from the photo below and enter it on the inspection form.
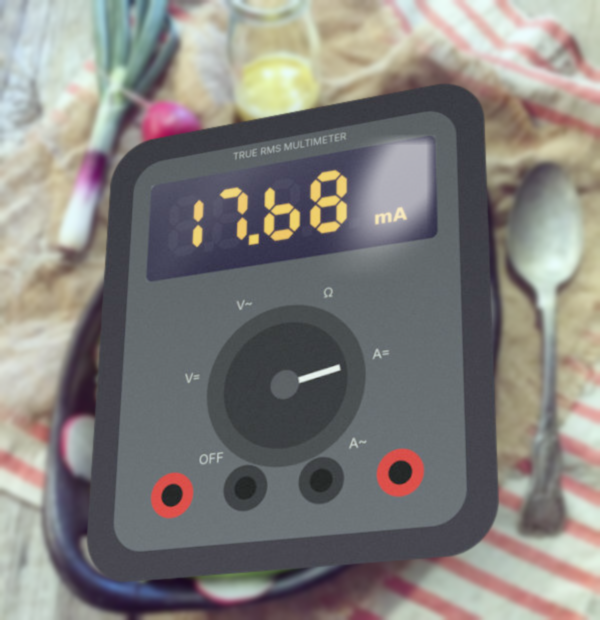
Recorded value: 17.68 mA
